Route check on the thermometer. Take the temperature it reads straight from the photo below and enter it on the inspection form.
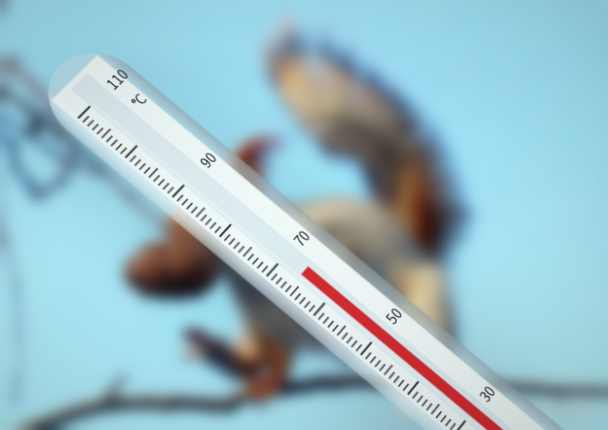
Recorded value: 66 °C
